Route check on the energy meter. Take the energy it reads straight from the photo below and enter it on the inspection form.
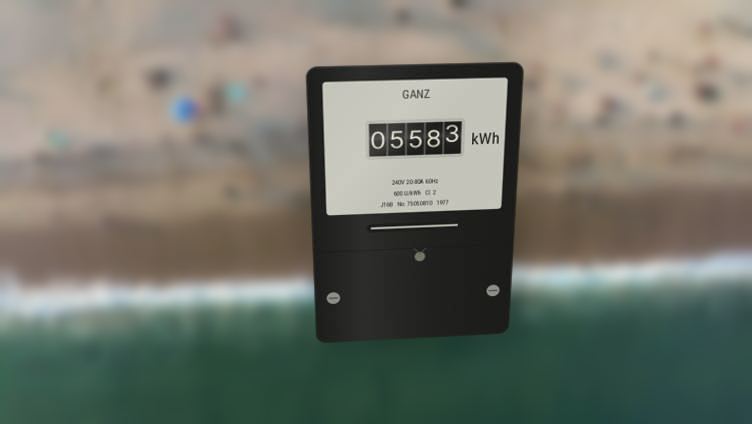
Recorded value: 5583 kWh
